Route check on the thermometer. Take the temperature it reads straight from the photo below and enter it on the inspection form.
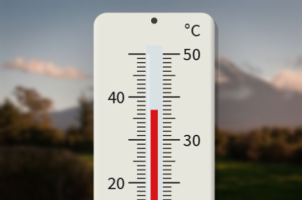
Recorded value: 37 °C
